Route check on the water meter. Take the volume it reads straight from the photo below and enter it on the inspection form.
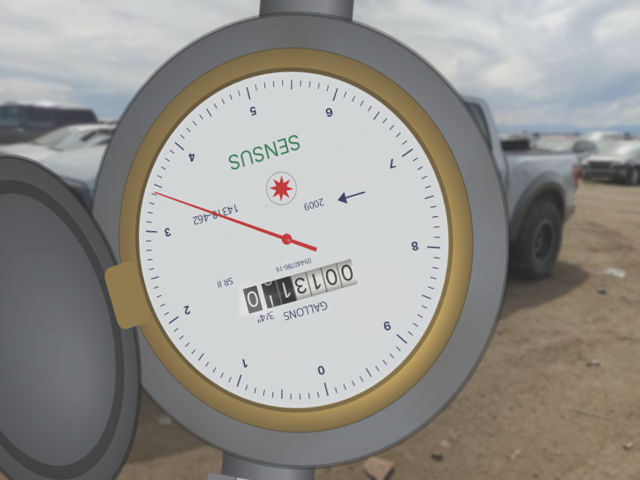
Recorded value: 13113.4 gal
